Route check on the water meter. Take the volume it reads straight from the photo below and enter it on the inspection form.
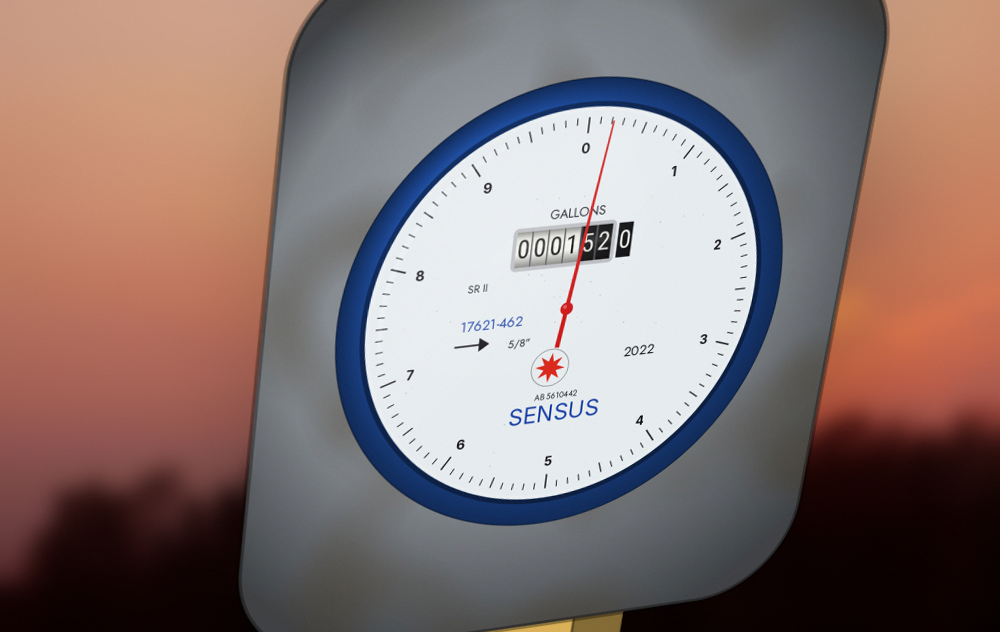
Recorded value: 1520.2 gal
